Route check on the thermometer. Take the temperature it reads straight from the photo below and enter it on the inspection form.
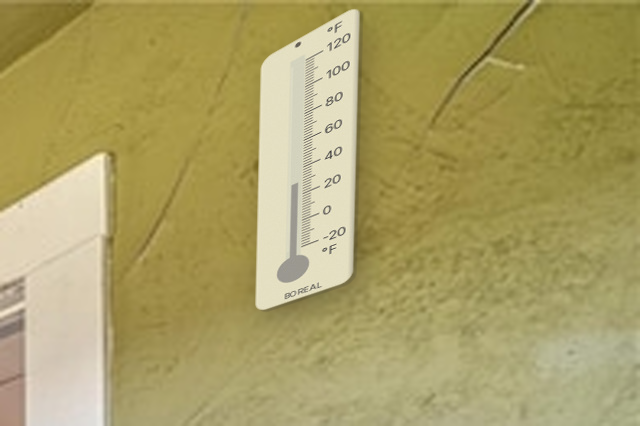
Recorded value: 30 °F
